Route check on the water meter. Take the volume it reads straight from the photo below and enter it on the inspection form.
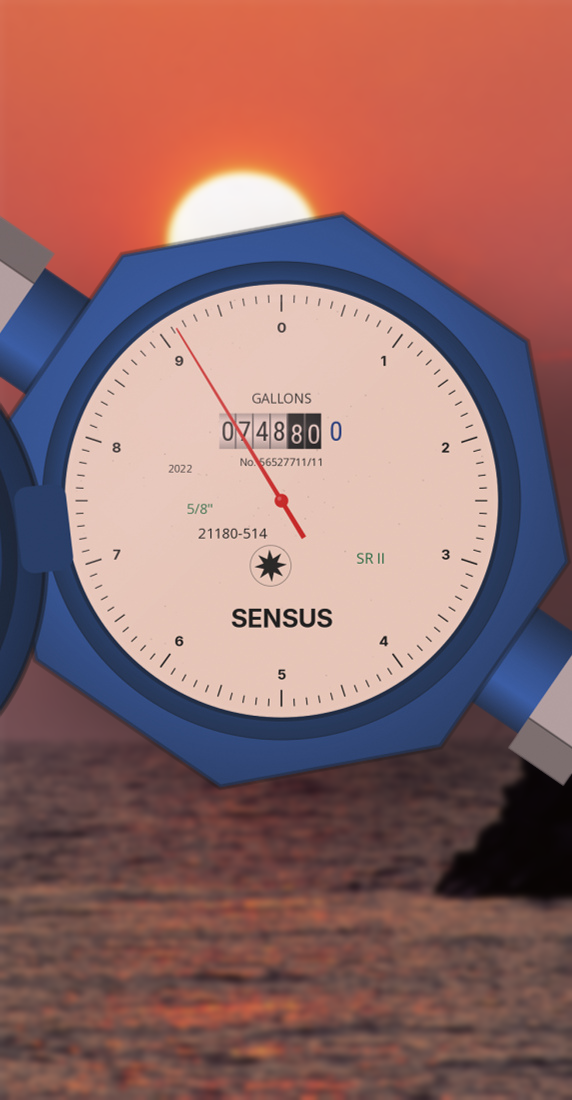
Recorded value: 748799.1 gal
